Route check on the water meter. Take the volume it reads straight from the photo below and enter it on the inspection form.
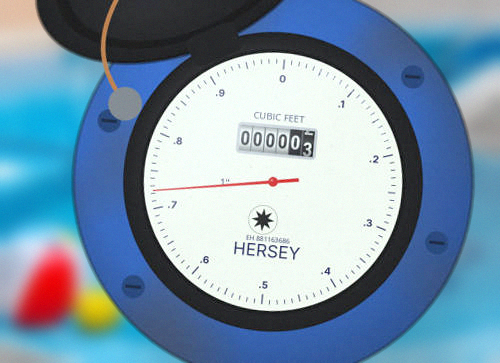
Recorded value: 2.72 ft³
